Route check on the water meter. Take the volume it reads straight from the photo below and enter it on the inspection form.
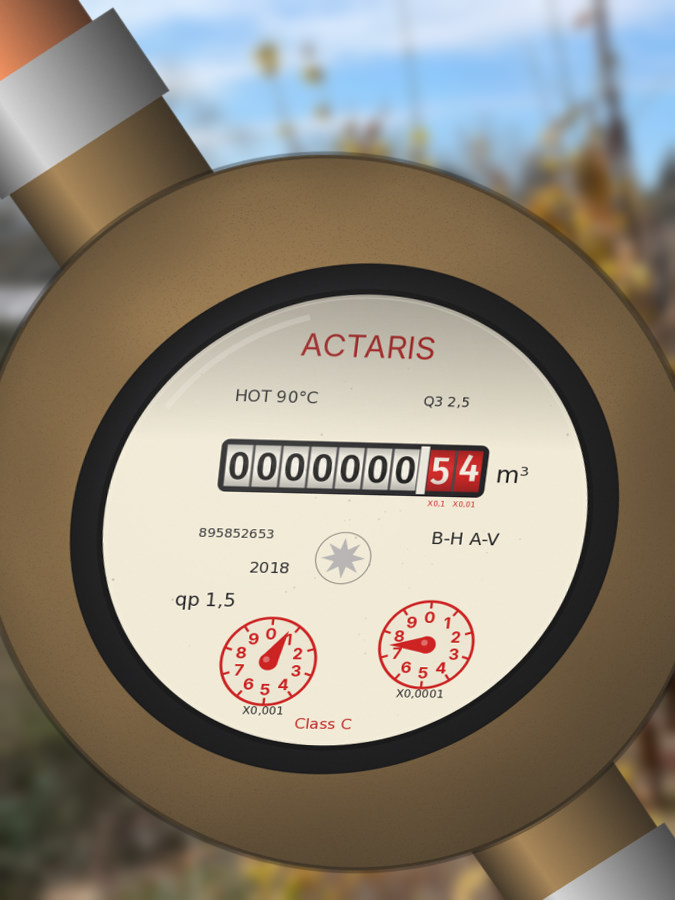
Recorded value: 0.5407 m³
